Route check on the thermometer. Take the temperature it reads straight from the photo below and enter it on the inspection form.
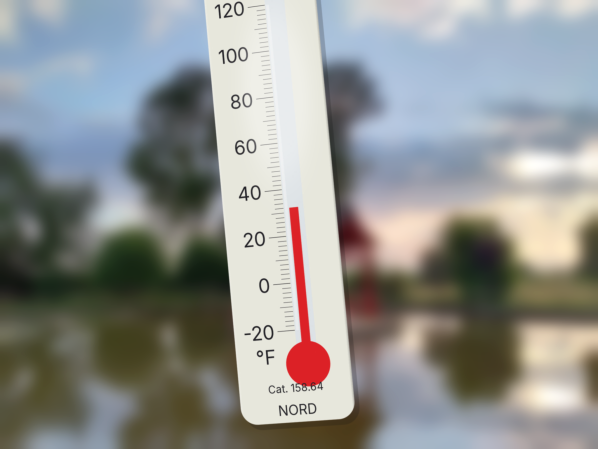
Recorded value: 32 °F
